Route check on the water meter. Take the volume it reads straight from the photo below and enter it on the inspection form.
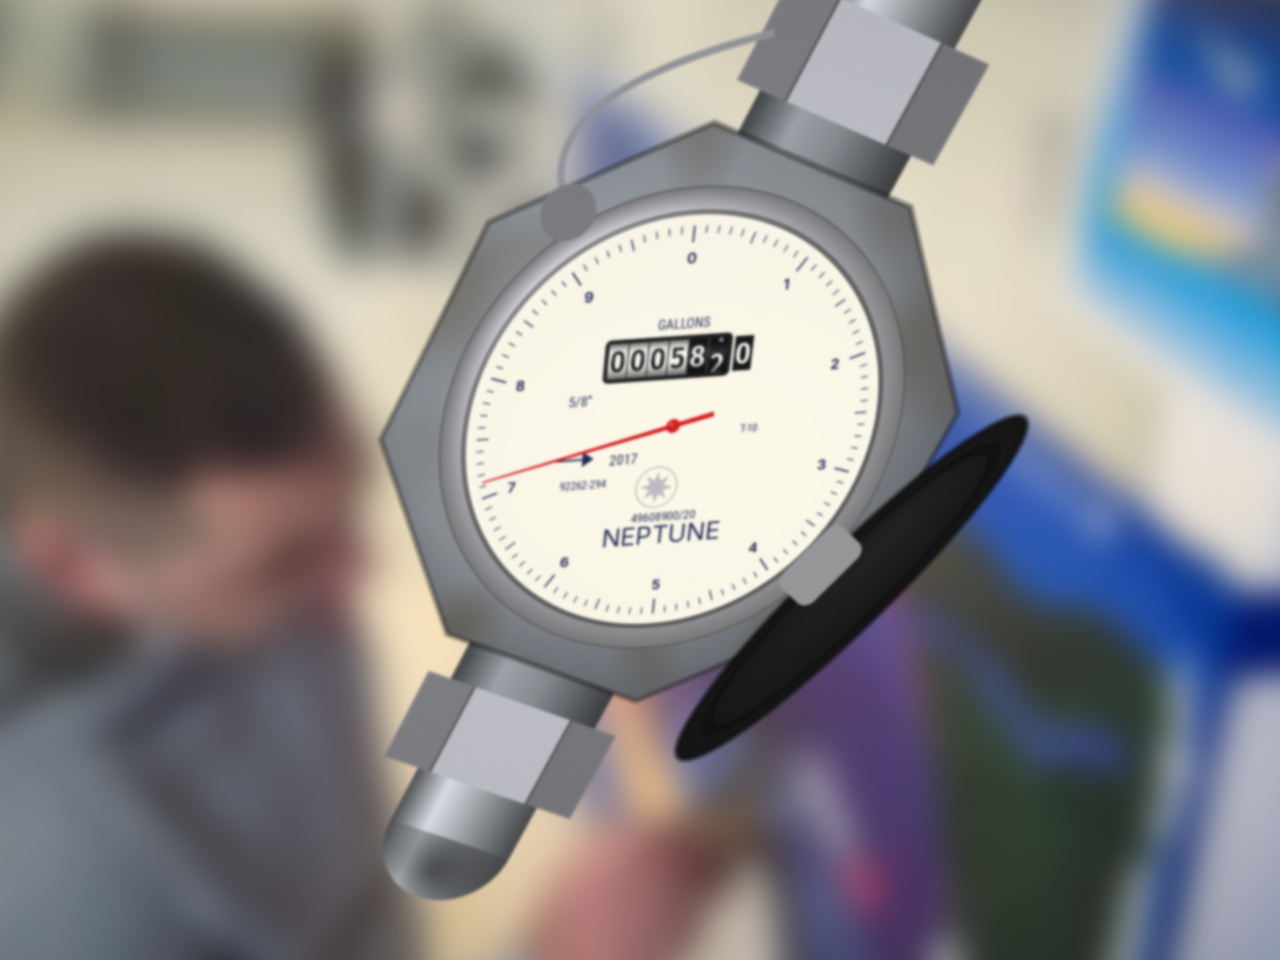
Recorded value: 5817.1 gal
